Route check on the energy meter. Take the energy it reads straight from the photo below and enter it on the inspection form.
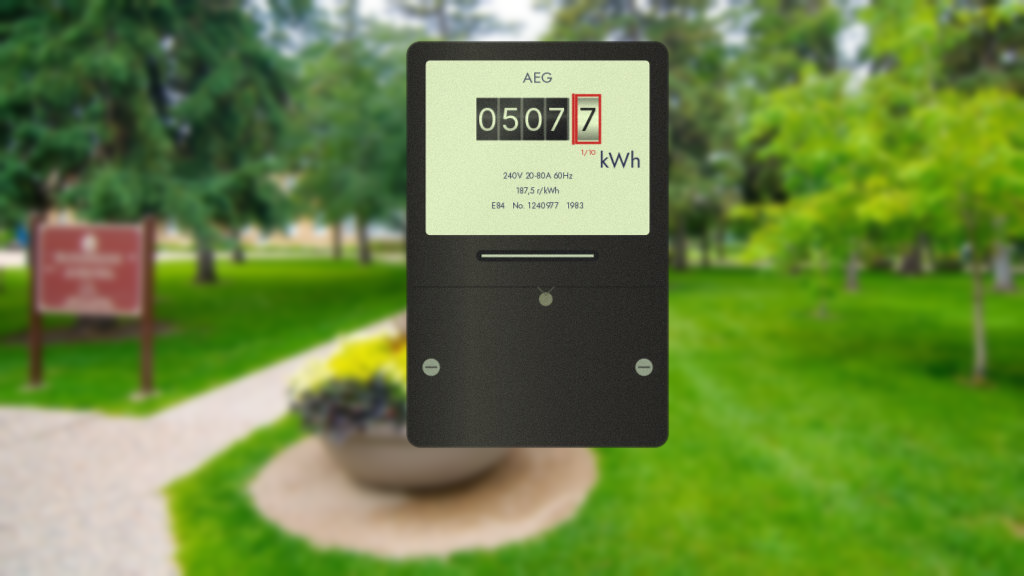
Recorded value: 507.7 kWh
